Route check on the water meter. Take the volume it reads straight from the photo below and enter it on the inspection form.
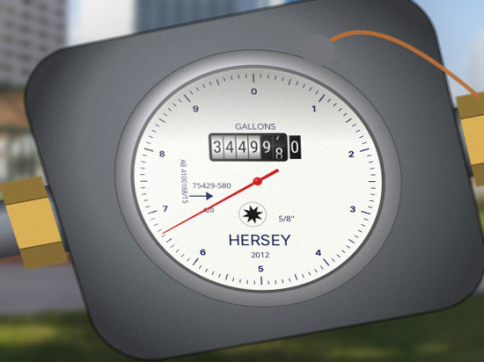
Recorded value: 3449976.6 gal
